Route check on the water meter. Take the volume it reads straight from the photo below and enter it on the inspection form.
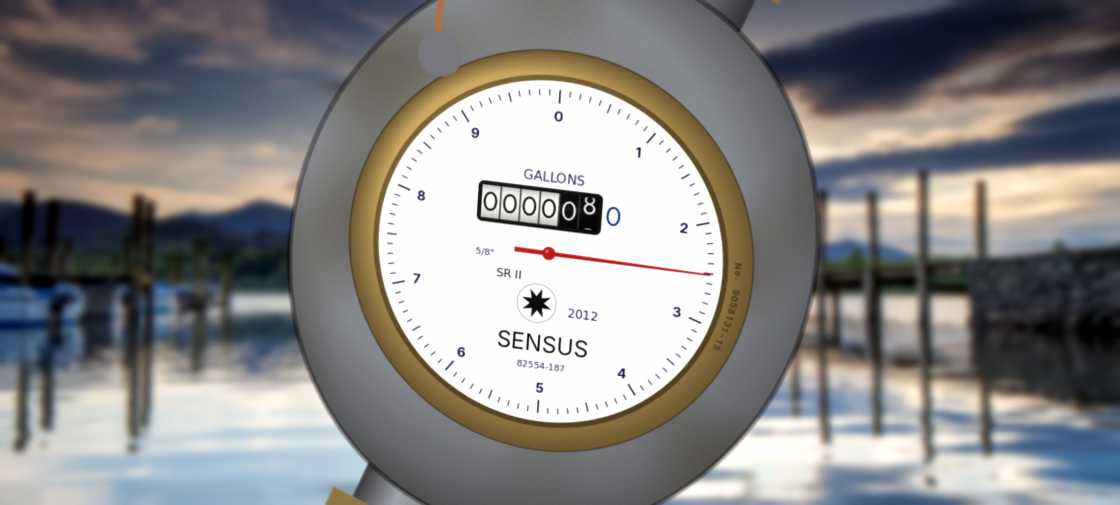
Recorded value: 82.5 gal
